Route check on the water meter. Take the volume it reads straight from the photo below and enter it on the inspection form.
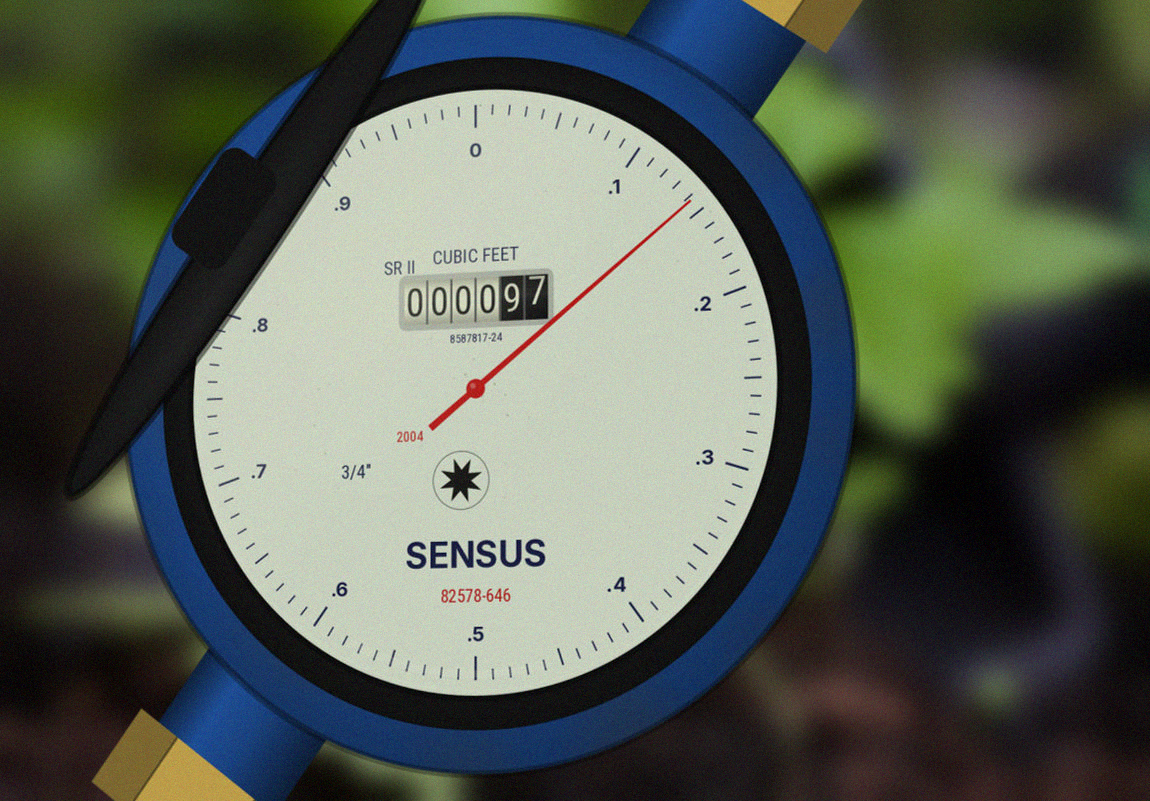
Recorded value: 97.14 ft³
